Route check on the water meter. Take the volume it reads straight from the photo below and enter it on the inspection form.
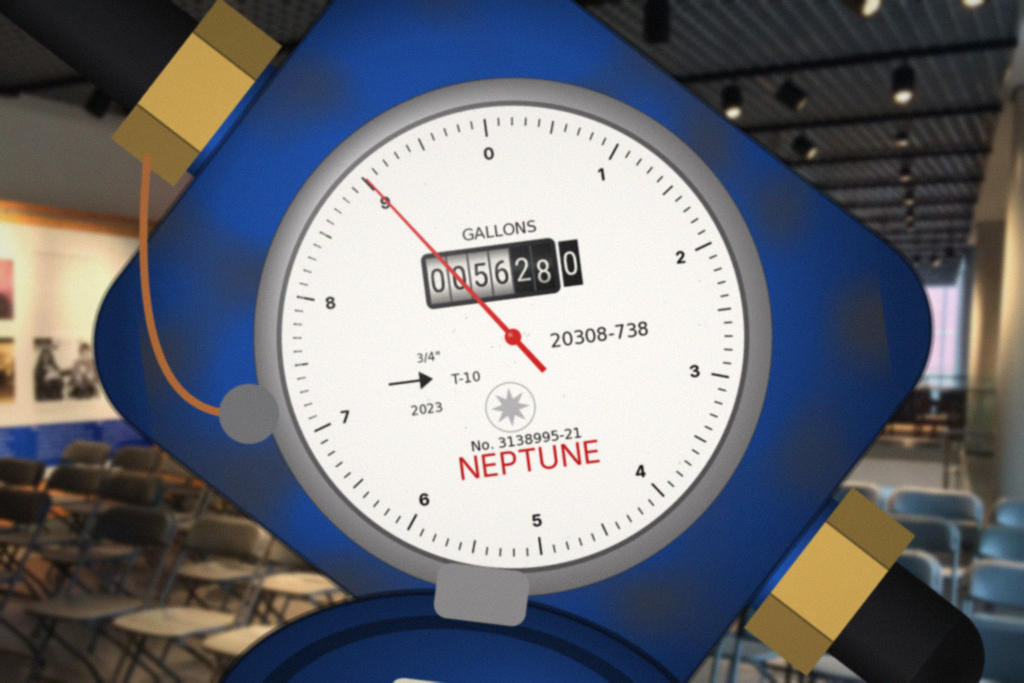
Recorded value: 56279.0 gal
